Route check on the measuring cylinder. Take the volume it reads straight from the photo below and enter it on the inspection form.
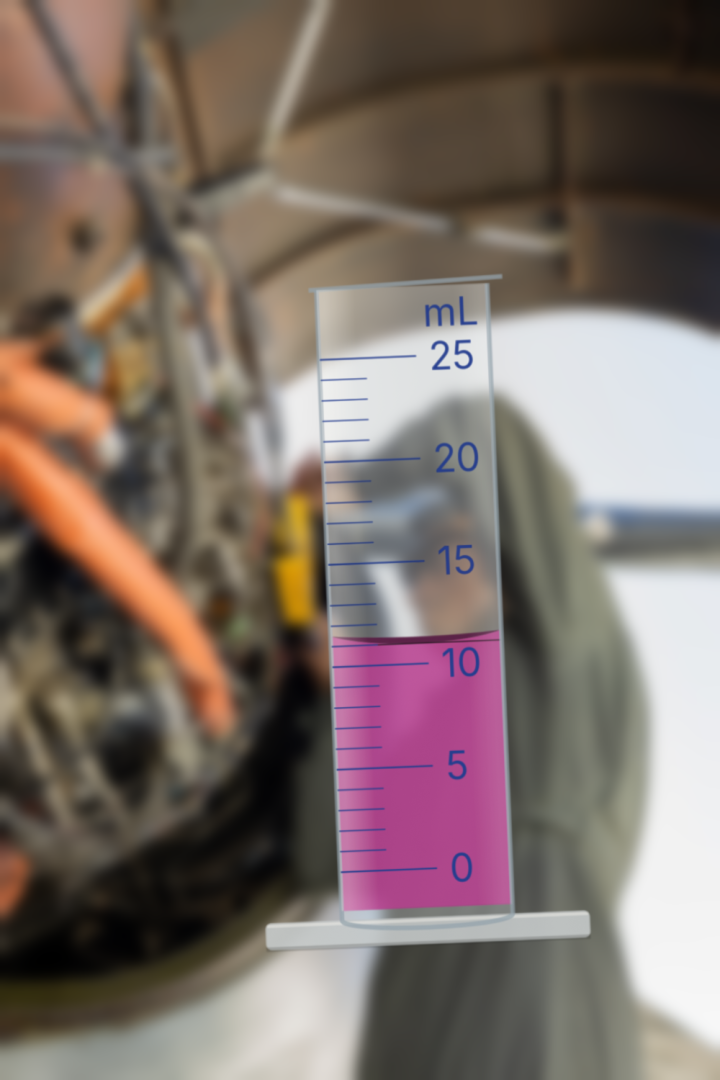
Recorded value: 11 mL
